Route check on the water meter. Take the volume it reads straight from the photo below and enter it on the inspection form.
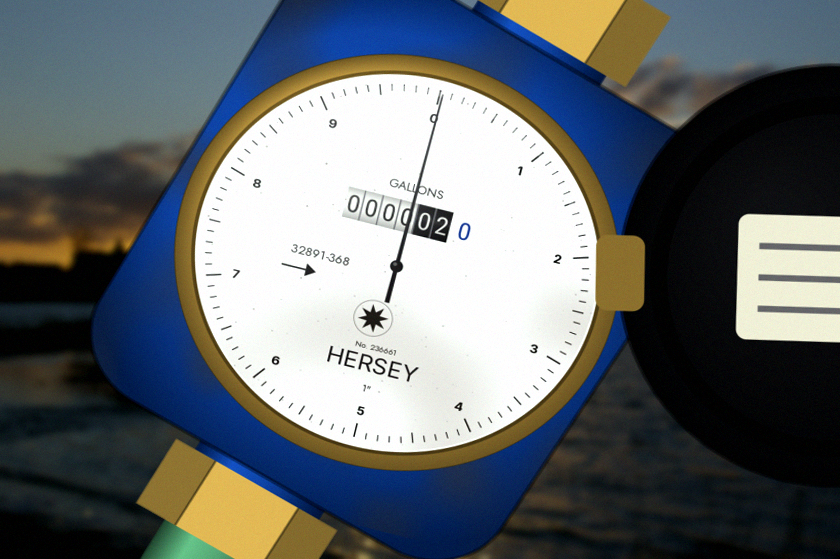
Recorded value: 20.0 gal
